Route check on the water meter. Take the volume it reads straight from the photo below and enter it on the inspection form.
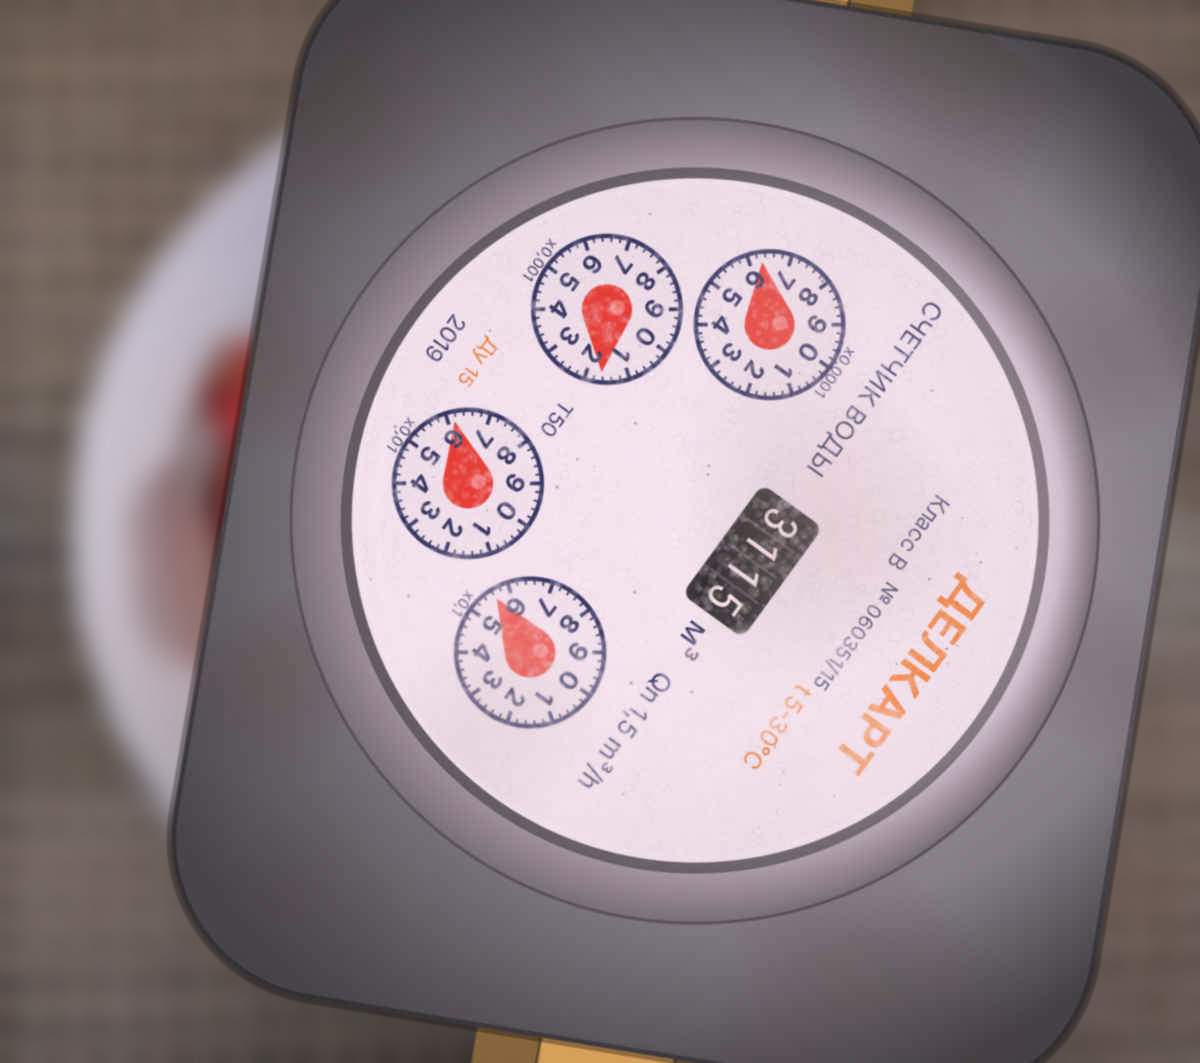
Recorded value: 3115.5616 m³
